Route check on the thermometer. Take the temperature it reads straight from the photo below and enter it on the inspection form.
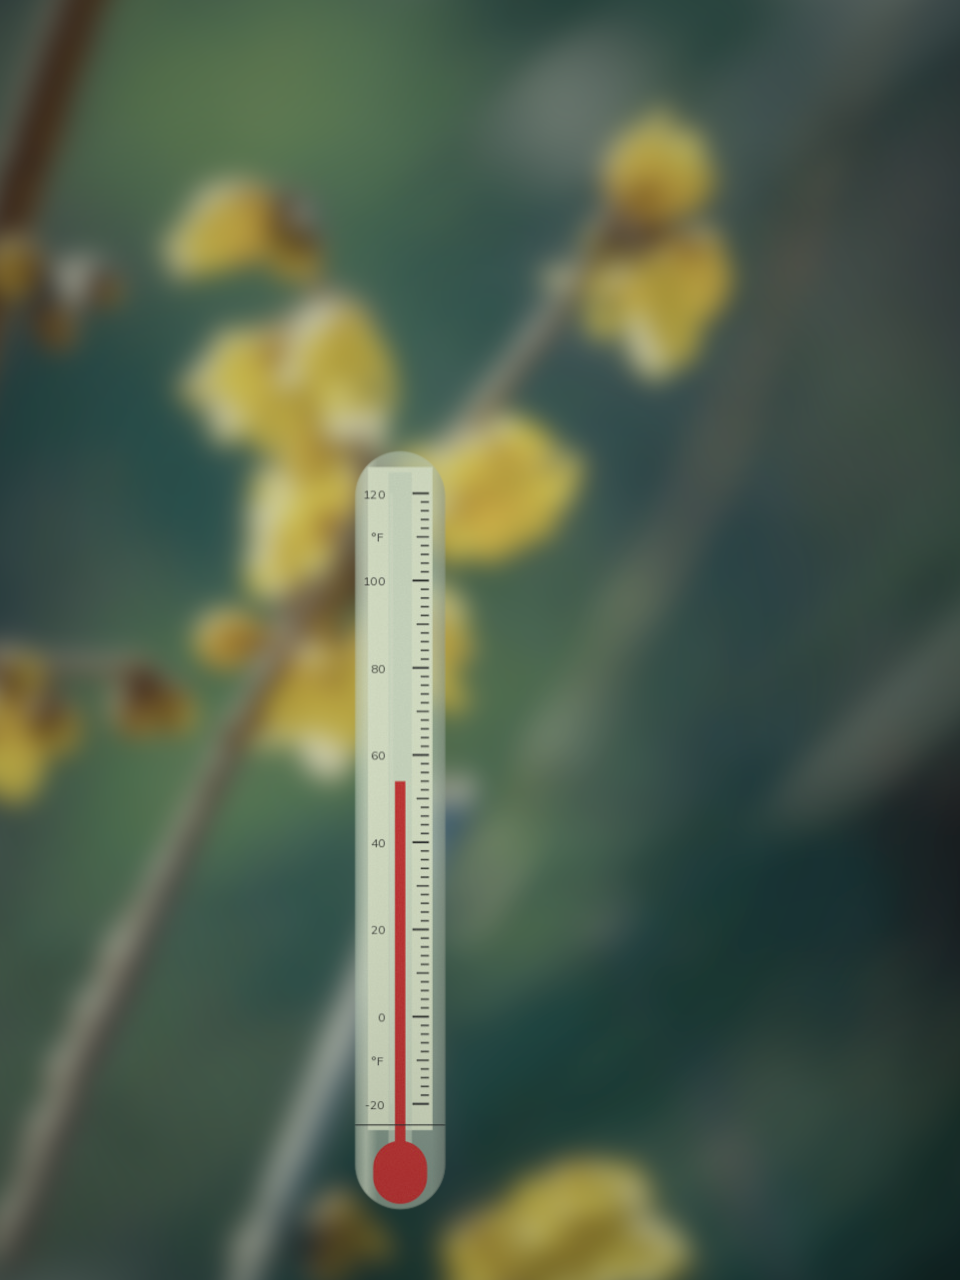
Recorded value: 54 °F
